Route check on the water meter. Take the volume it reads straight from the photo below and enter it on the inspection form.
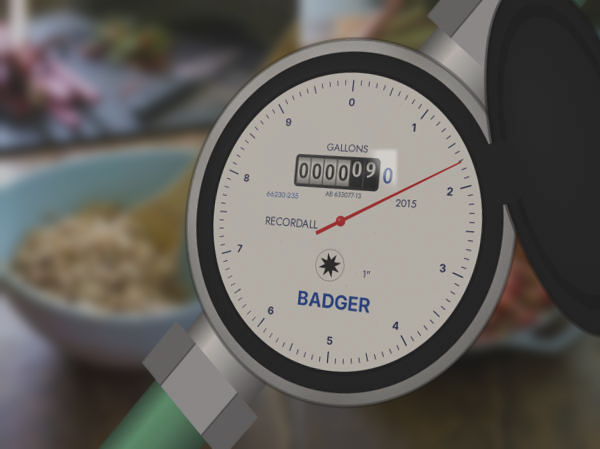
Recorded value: 91.7 gal
